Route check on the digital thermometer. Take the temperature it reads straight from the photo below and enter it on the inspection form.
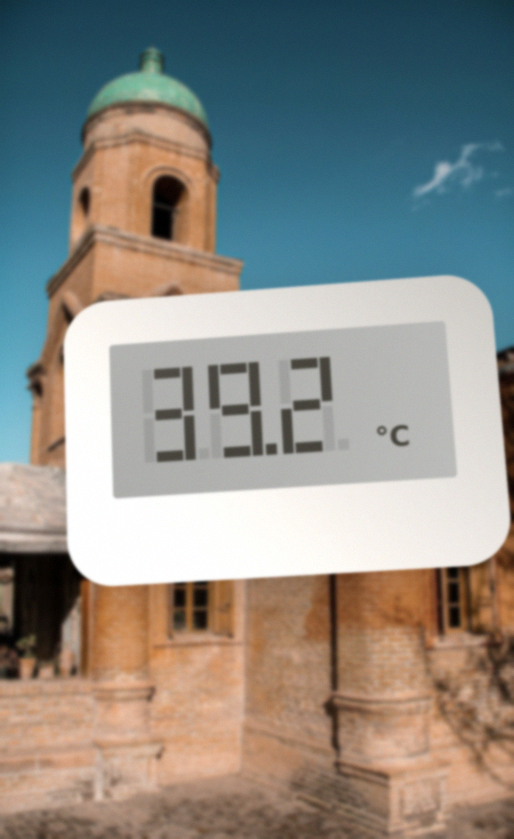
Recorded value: 39.2 °C
